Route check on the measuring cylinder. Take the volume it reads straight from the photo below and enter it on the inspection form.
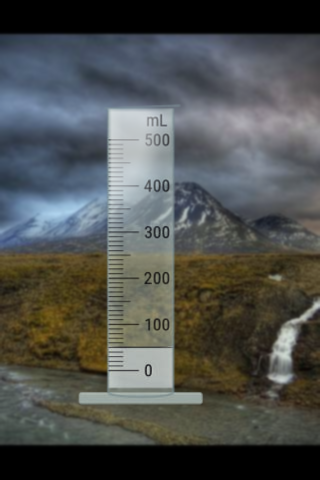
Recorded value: 50 mL
